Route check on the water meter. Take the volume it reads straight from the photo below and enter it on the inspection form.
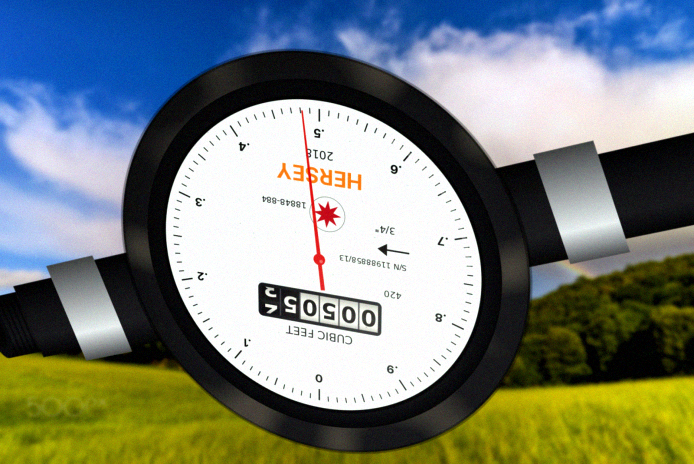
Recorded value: 5052.48 ft³
